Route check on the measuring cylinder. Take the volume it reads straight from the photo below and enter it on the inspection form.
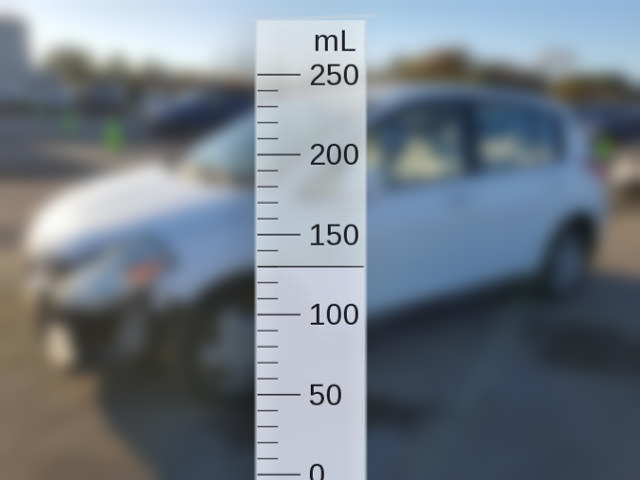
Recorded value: 130 mL
